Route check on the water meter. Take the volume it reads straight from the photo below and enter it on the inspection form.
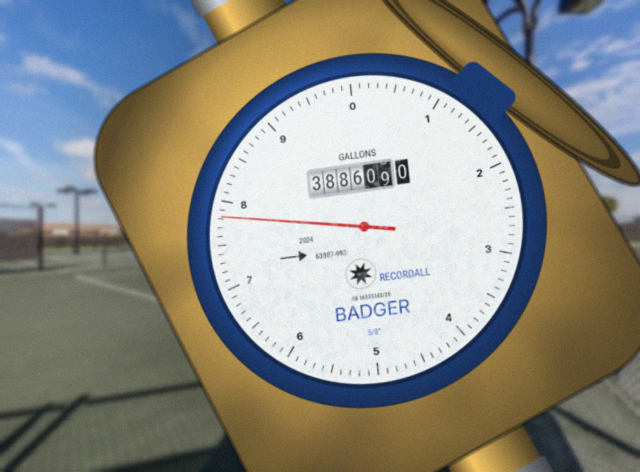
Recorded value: 3886087.8 gal
